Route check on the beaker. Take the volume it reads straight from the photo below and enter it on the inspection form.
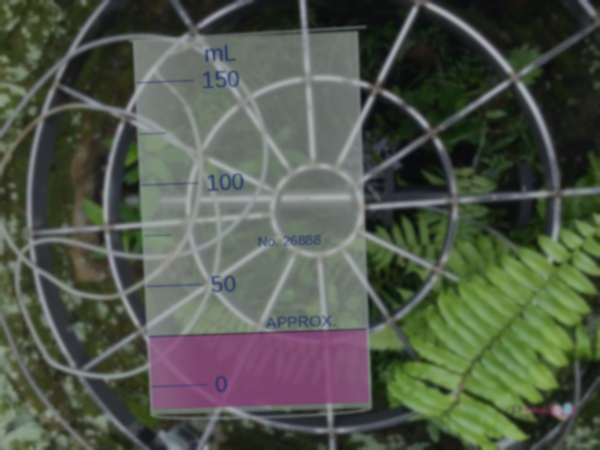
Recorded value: 25 mL
